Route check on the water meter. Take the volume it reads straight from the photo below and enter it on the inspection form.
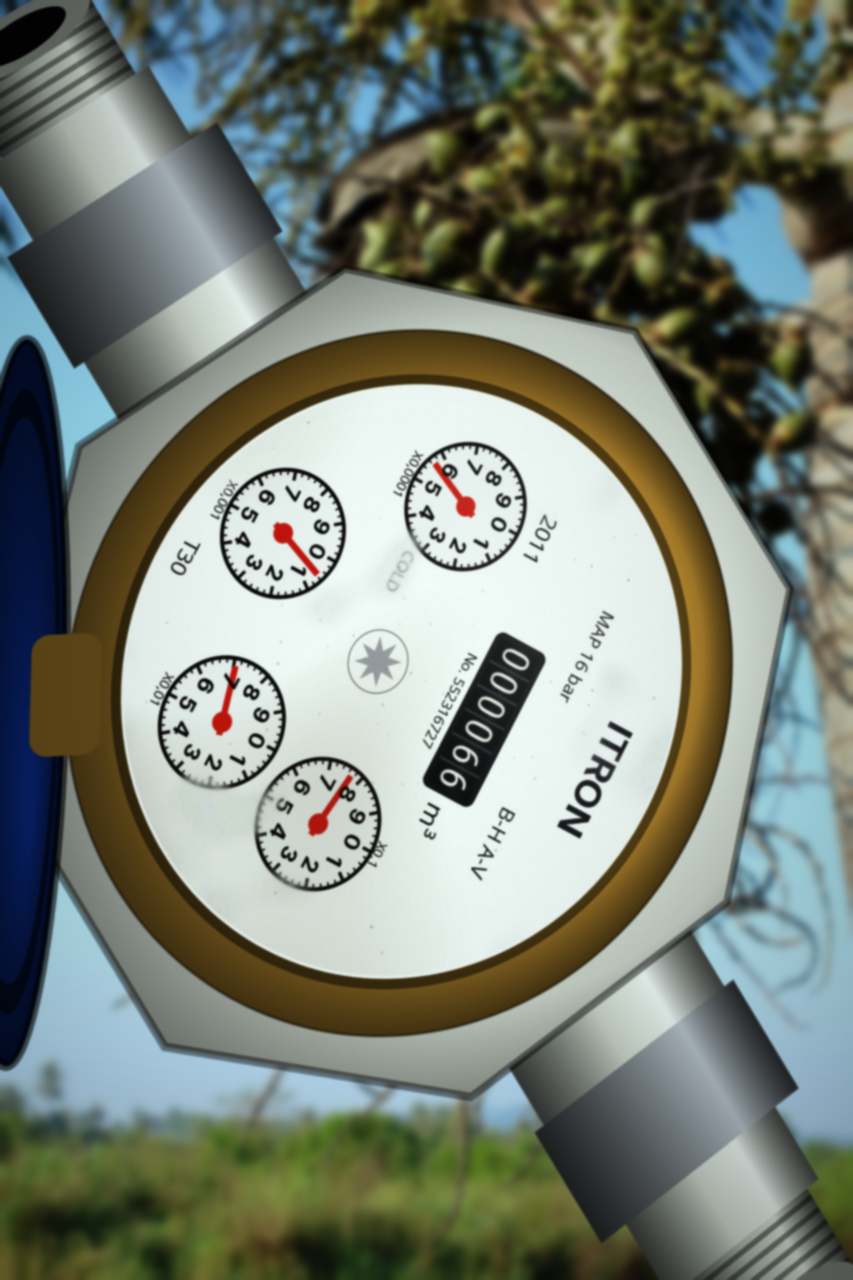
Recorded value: 66.7705 m³
